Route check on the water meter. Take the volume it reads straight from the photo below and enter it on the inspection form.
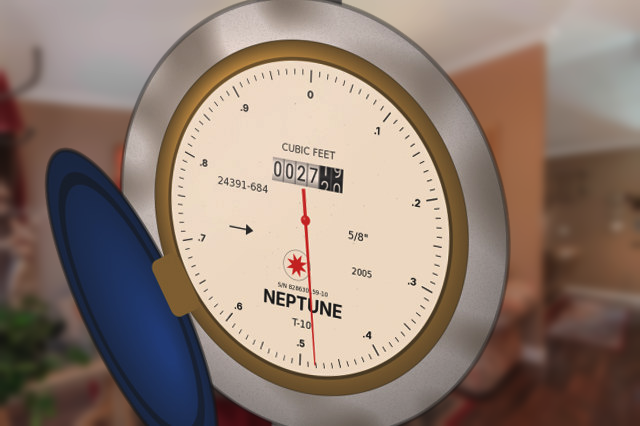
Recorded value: 2719.48 ft³
